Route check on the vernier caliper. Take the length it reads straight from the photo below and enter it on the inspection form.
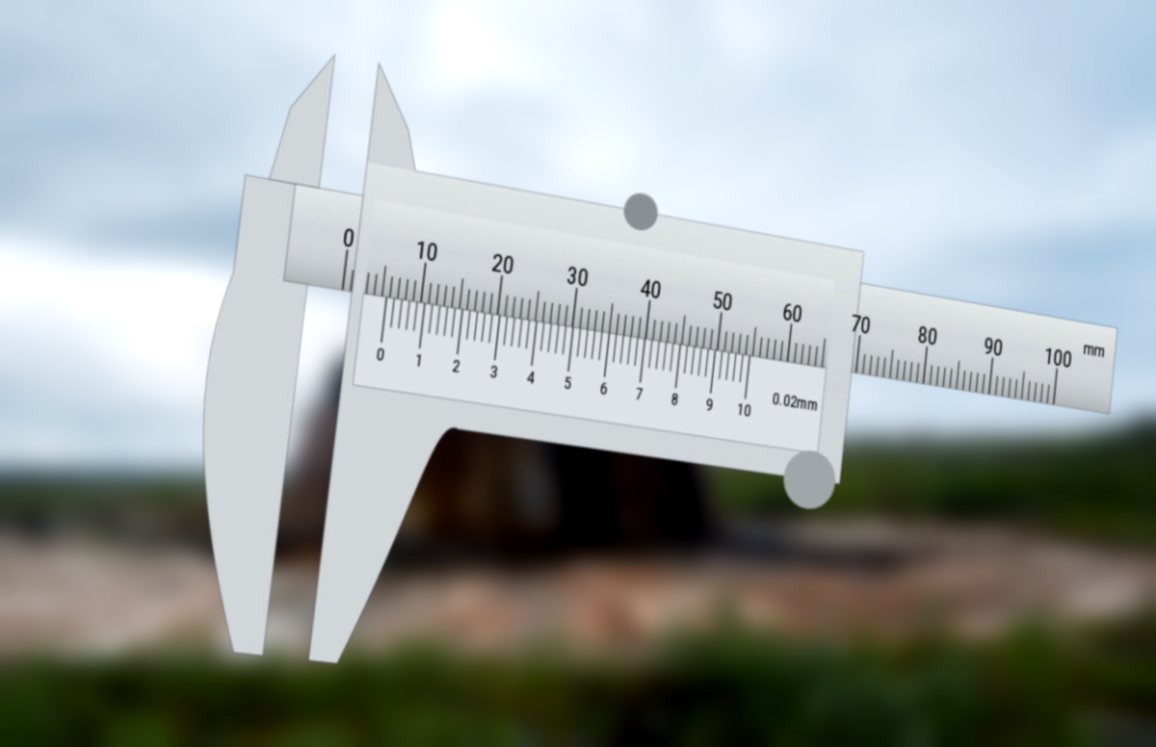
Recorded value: 5.6 mm
